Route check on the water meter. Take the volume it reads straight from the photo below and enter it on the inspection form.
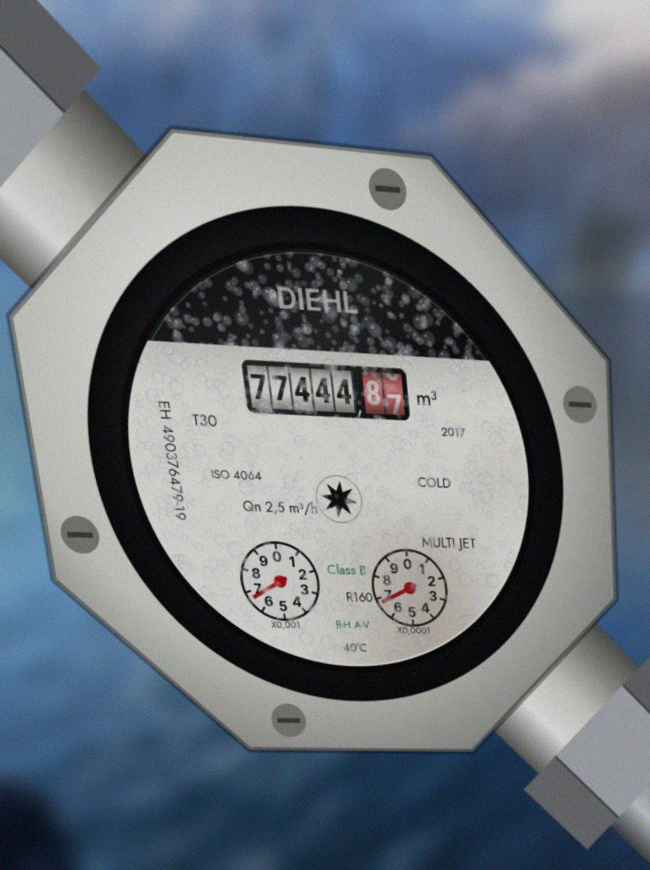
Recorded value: 77444.8666 m³
